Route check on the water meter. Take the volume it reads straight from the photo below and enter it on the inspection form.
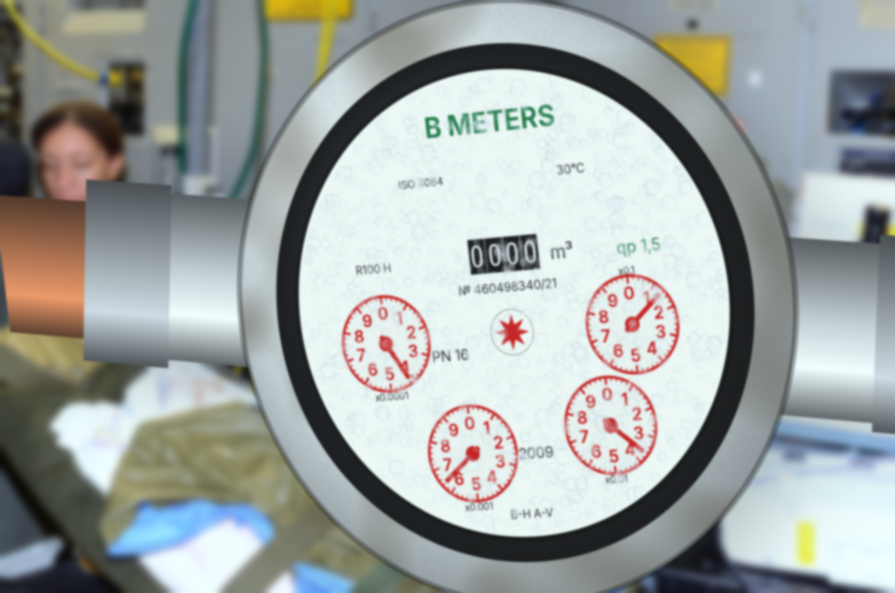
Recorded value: 0.1364 m³
